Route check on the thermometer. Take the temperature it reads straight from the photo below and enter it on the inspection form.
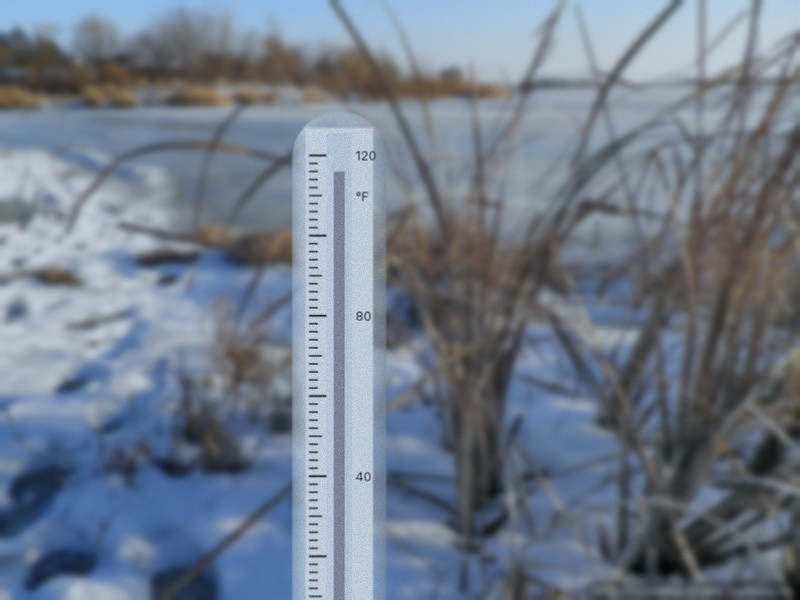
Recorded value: 116 °F
